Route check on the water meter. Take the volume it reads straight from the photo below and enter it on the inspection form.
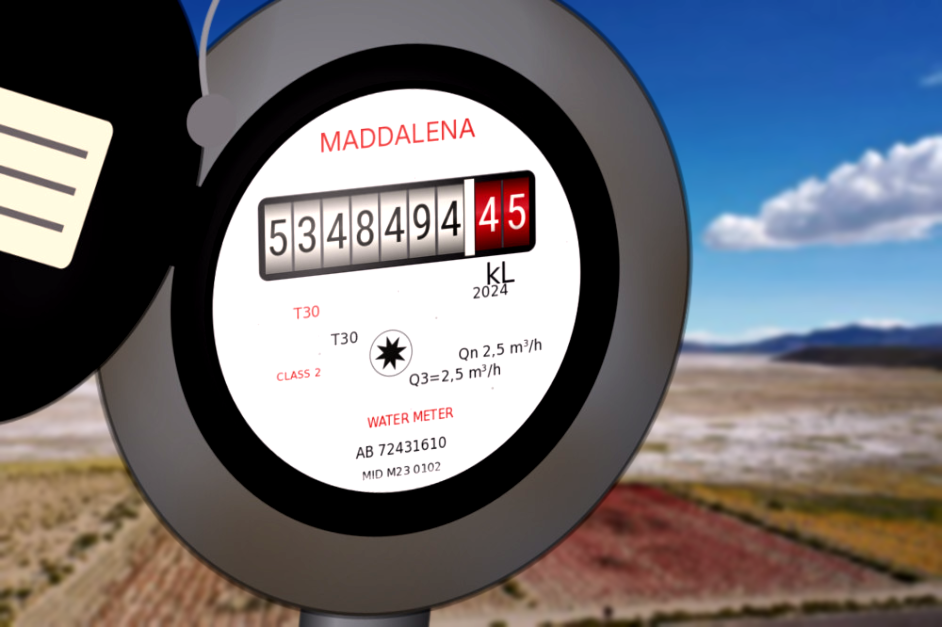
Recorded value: 5348494.45 kL
